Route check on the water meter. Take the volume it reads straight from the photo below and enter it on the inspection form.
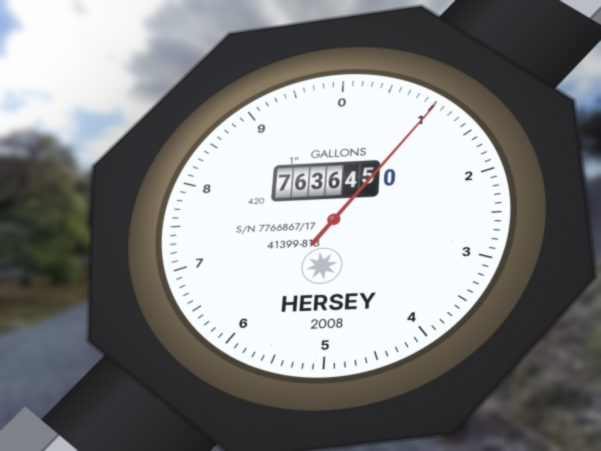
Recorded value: 7636451.0 gal
